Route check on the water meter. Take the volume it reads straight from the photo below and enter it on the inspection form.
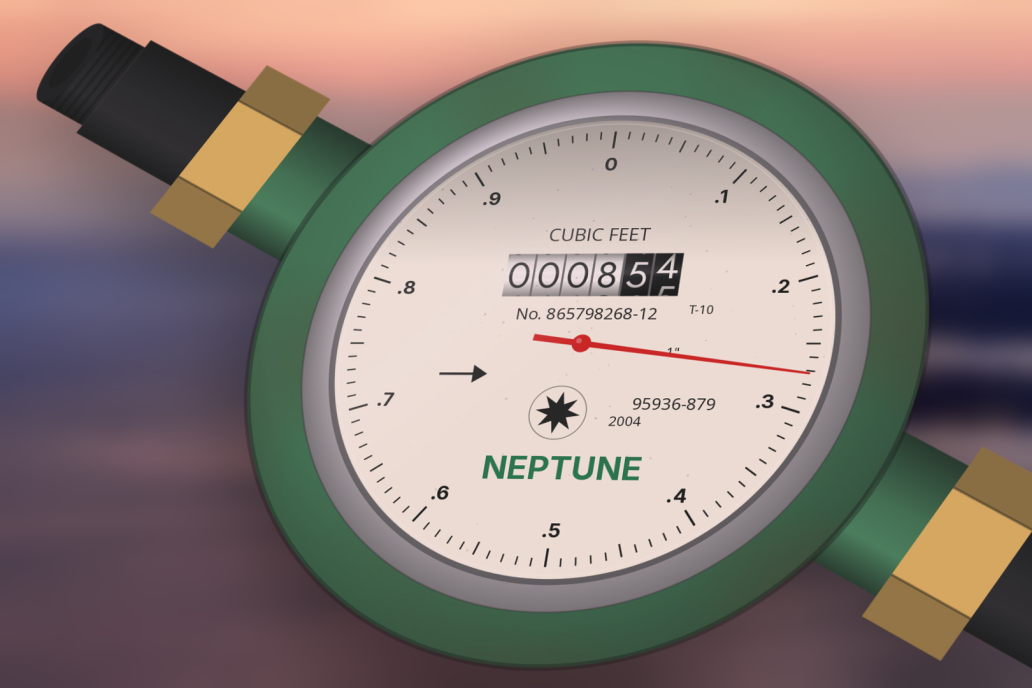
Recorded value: 854.27 ft³
